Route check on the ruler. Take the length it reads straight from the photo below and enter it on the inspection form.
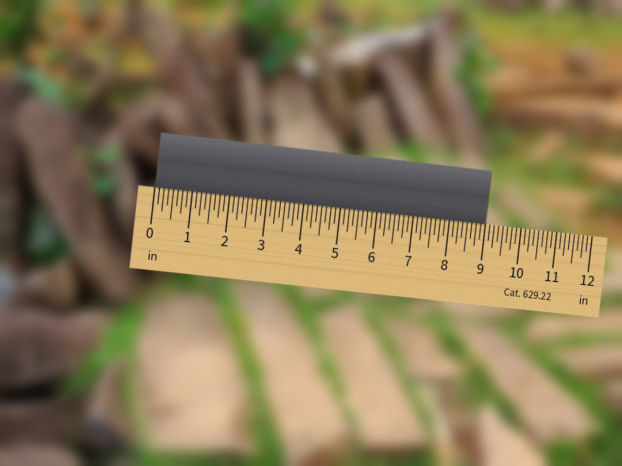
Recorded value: 9 in
